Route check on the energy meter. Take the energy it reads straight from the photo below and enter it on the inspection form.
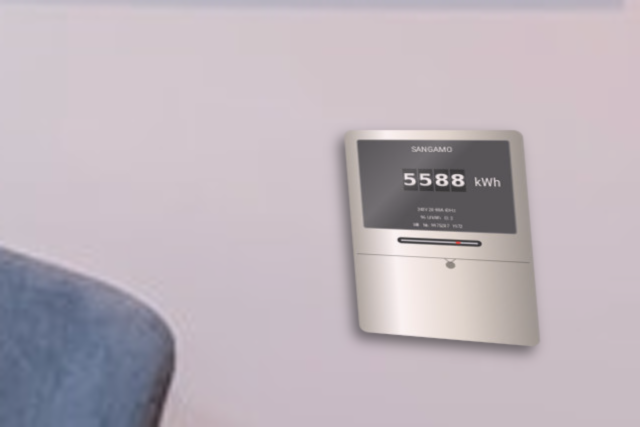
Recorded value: 5588 kWh
